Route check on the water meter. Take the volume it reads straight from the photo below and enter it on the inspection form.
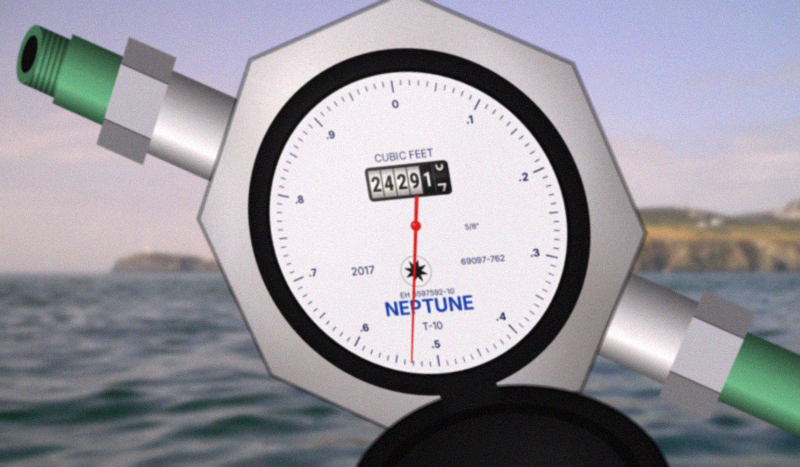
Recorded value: 242916.53 ft³
